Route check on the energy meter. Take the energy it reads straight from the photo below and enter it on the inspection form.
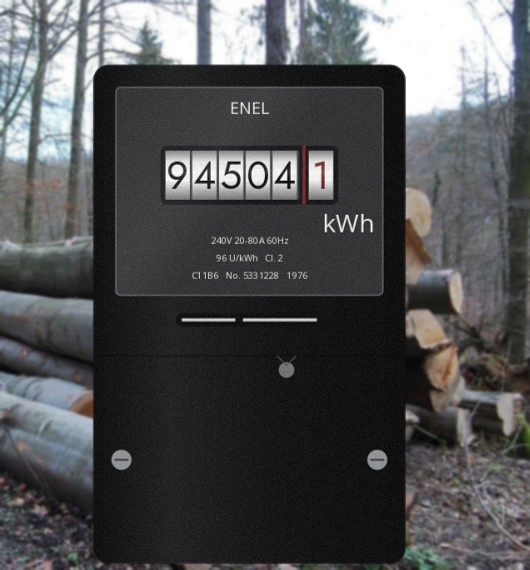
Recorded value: 94504.1 kWh
